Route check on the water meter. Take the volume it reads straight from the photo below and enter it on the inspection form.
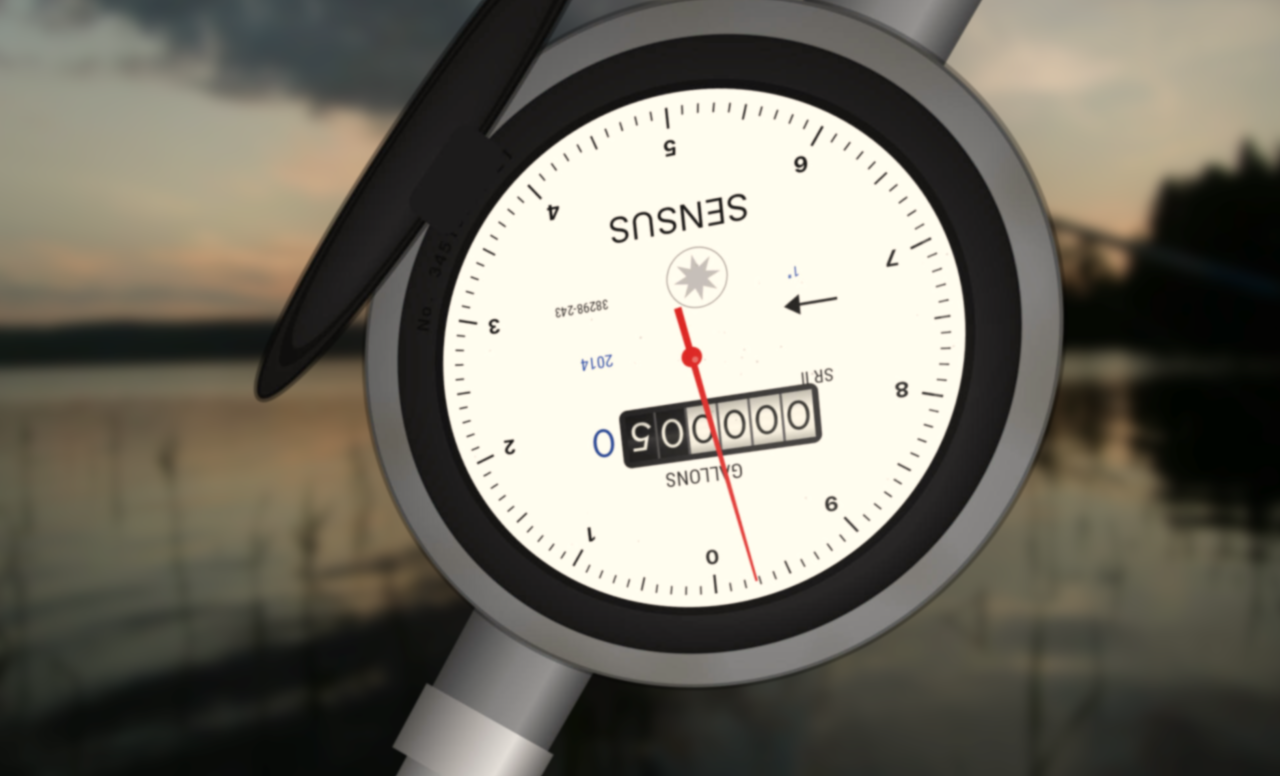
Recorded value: 49.7 gal
